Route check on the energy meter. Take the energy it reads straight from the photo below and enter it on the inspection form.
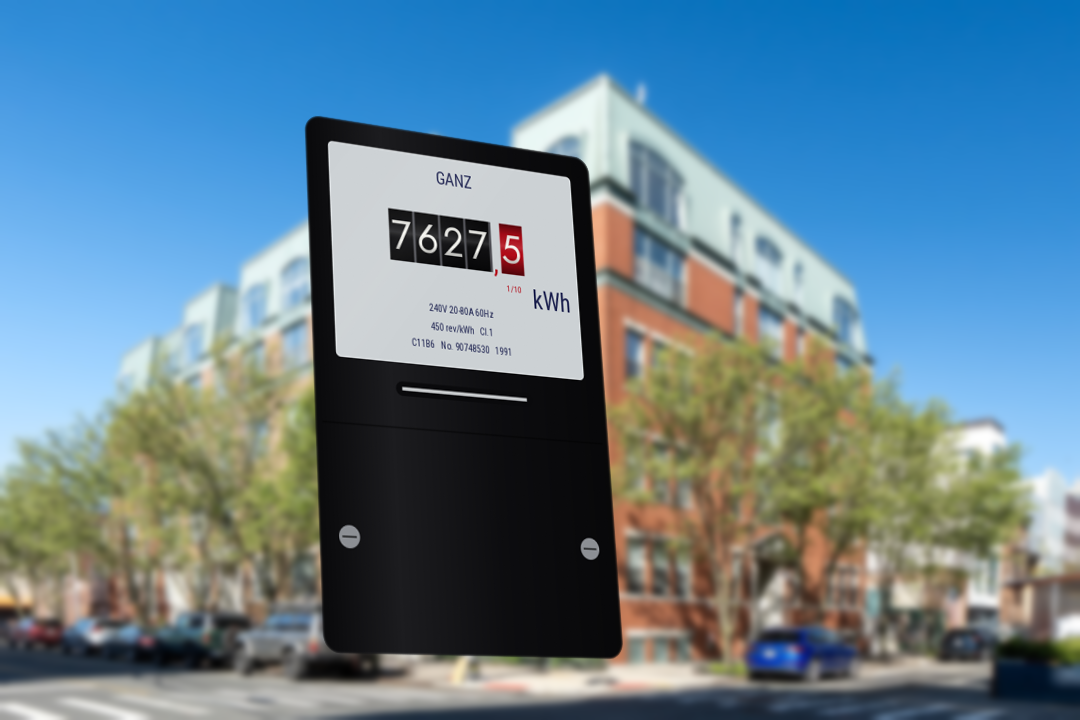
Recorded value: 7627.5 kWh
